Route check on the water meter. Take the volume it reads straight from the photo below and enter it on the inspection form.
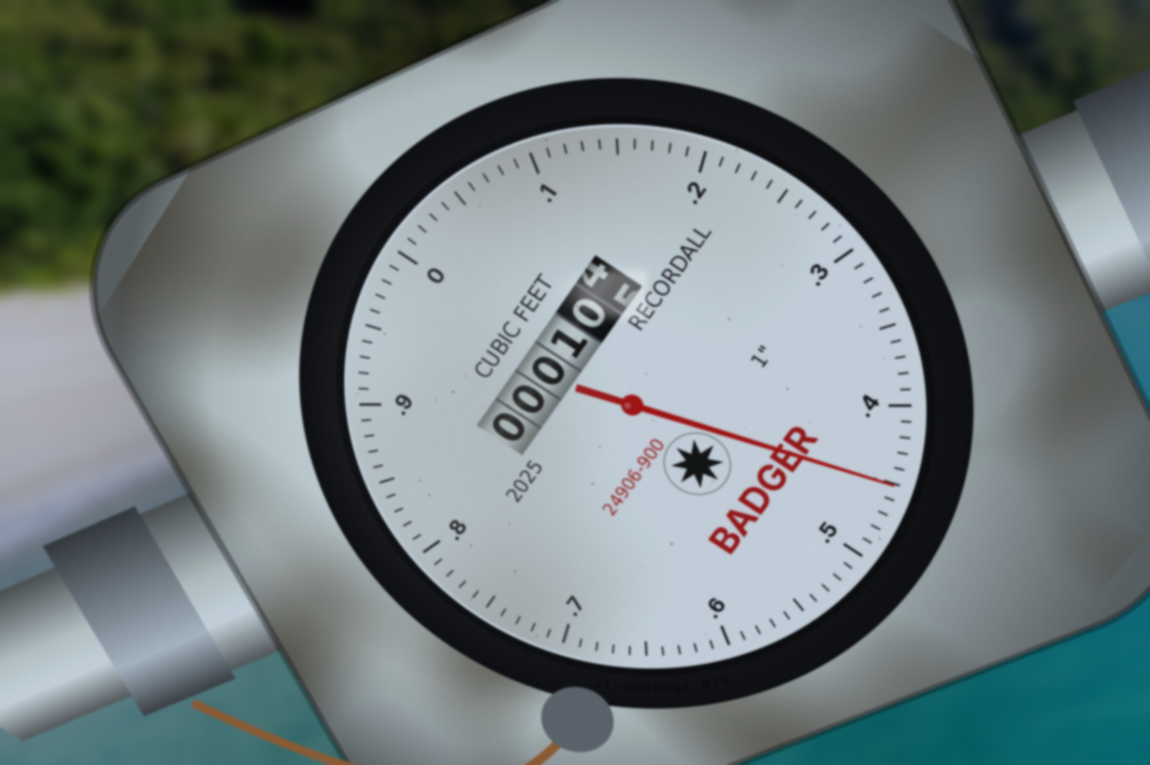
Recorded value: 104.45 ft³
